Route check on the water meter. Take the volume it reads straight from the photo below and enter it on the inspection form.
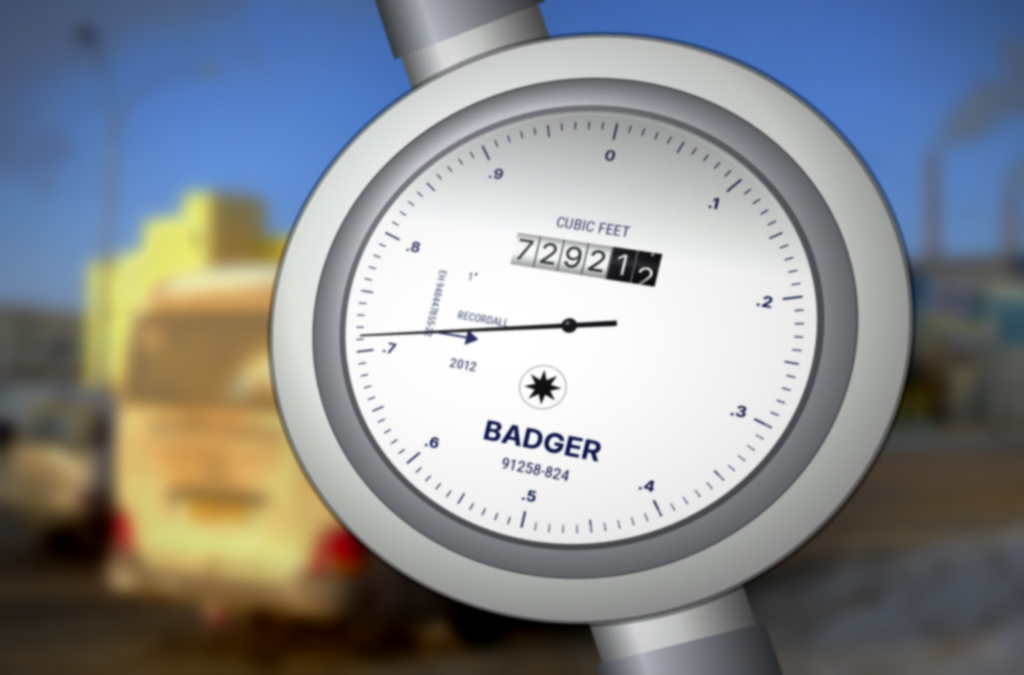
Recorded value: 729211.71 ft³
